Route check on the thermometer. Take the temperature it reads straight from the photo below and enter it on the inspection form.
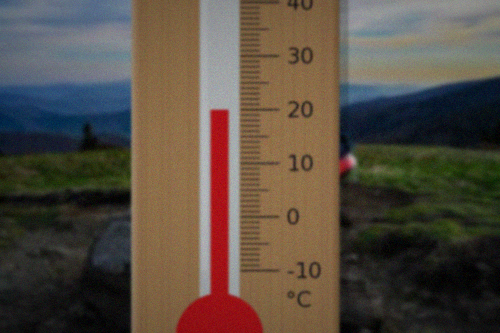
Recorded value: 20 °C
